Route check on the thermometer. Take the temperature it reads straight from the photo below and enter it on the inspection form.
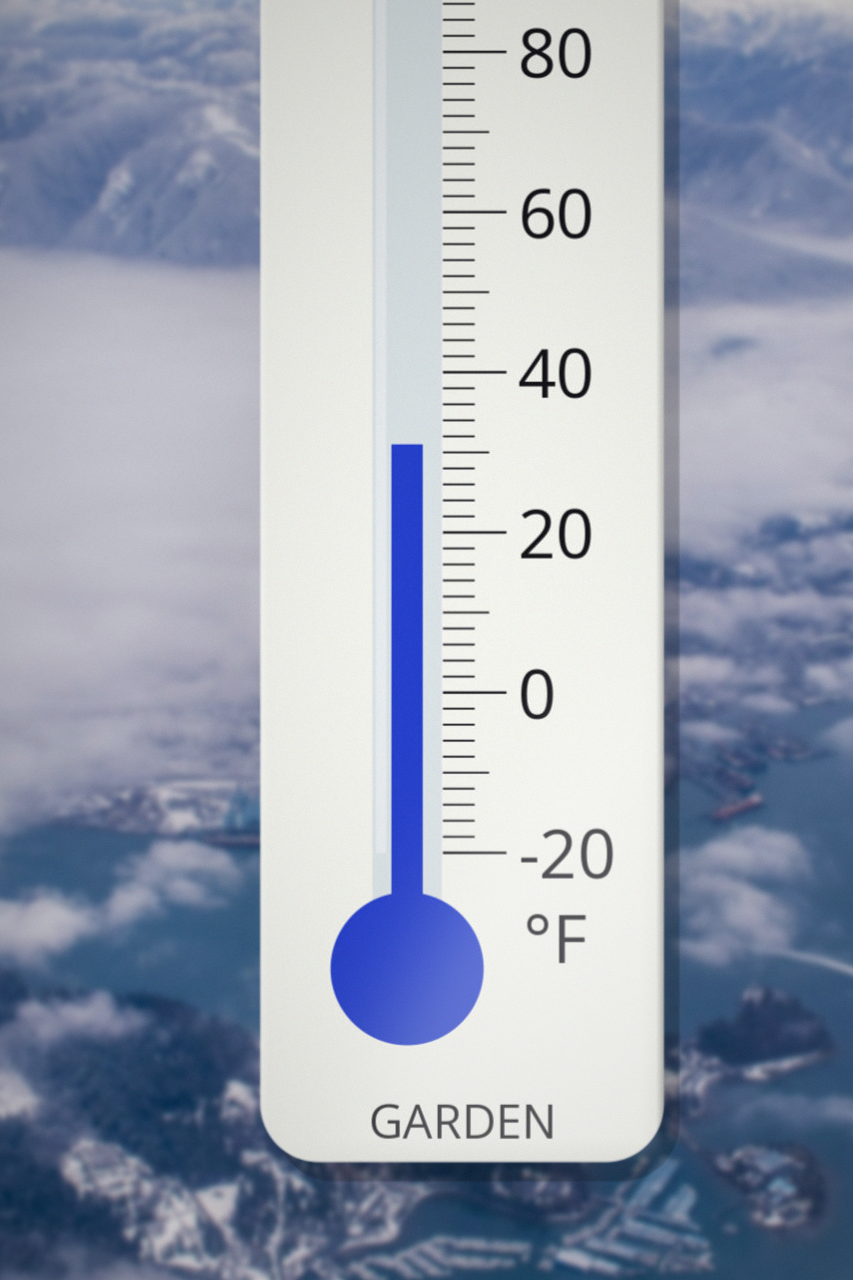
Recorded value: 31 °F
